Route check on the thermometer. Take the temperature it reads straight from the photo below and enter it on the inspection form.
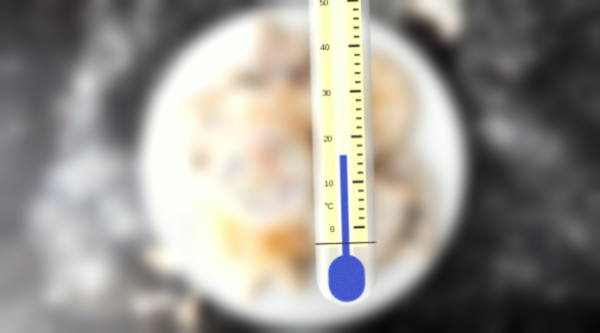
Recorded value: 16 °C
